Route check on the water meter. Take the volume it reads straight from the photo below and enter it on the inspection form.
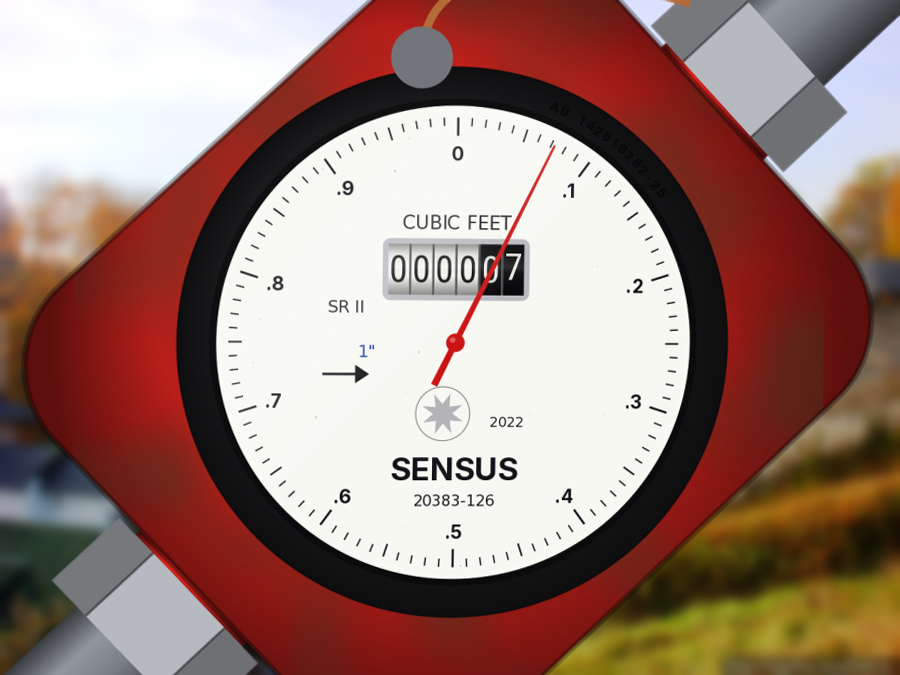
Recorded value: 7.07 ft³
